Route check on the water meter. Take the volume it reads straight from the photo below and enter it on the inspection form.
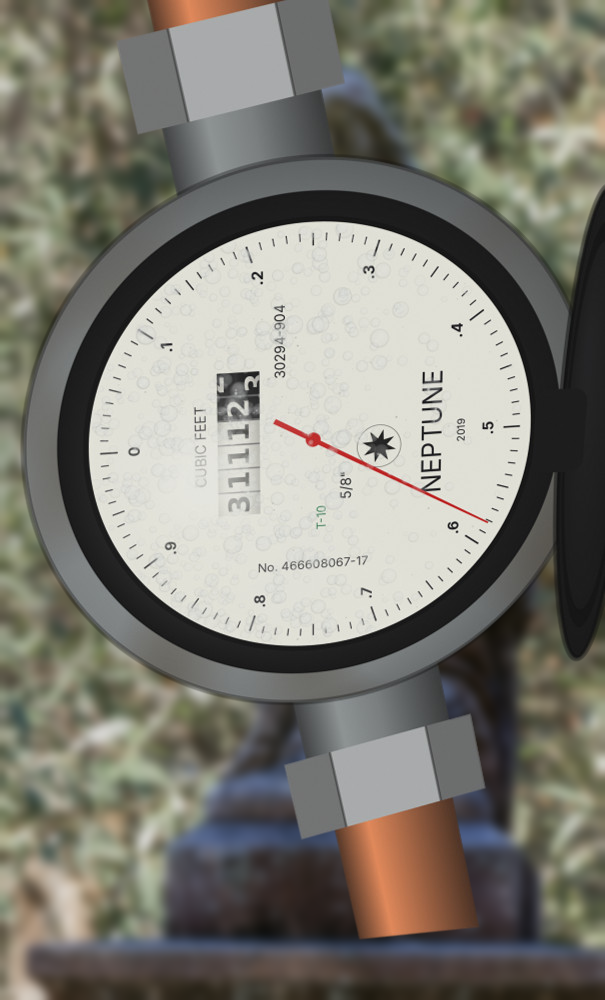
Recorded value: 311122.58 ft³
